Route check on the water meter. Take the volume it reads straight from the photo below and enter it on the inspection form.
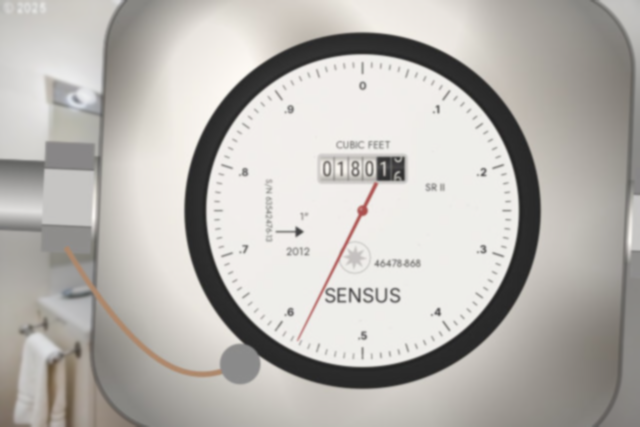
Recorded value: 18015.57 ft³
